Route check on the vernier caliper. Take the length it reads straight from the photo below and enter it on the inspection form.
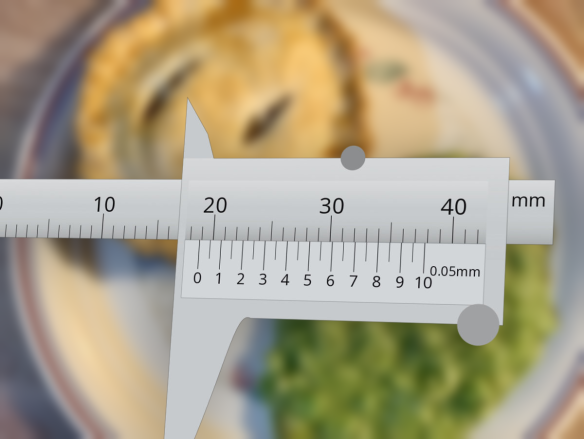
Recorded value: 18.8 mm
